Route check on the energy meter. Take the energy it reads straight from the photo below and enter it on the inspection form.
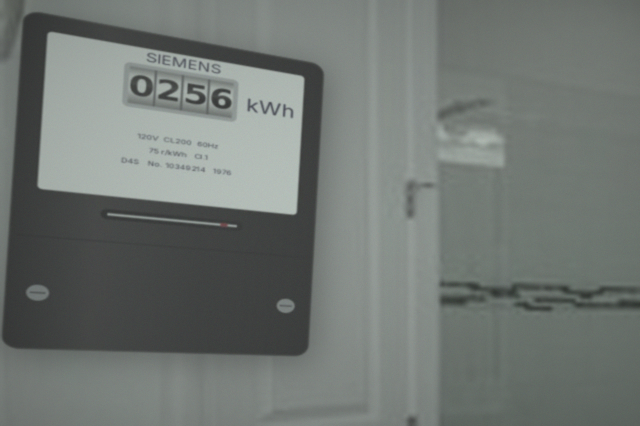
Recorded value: 256 kWh
